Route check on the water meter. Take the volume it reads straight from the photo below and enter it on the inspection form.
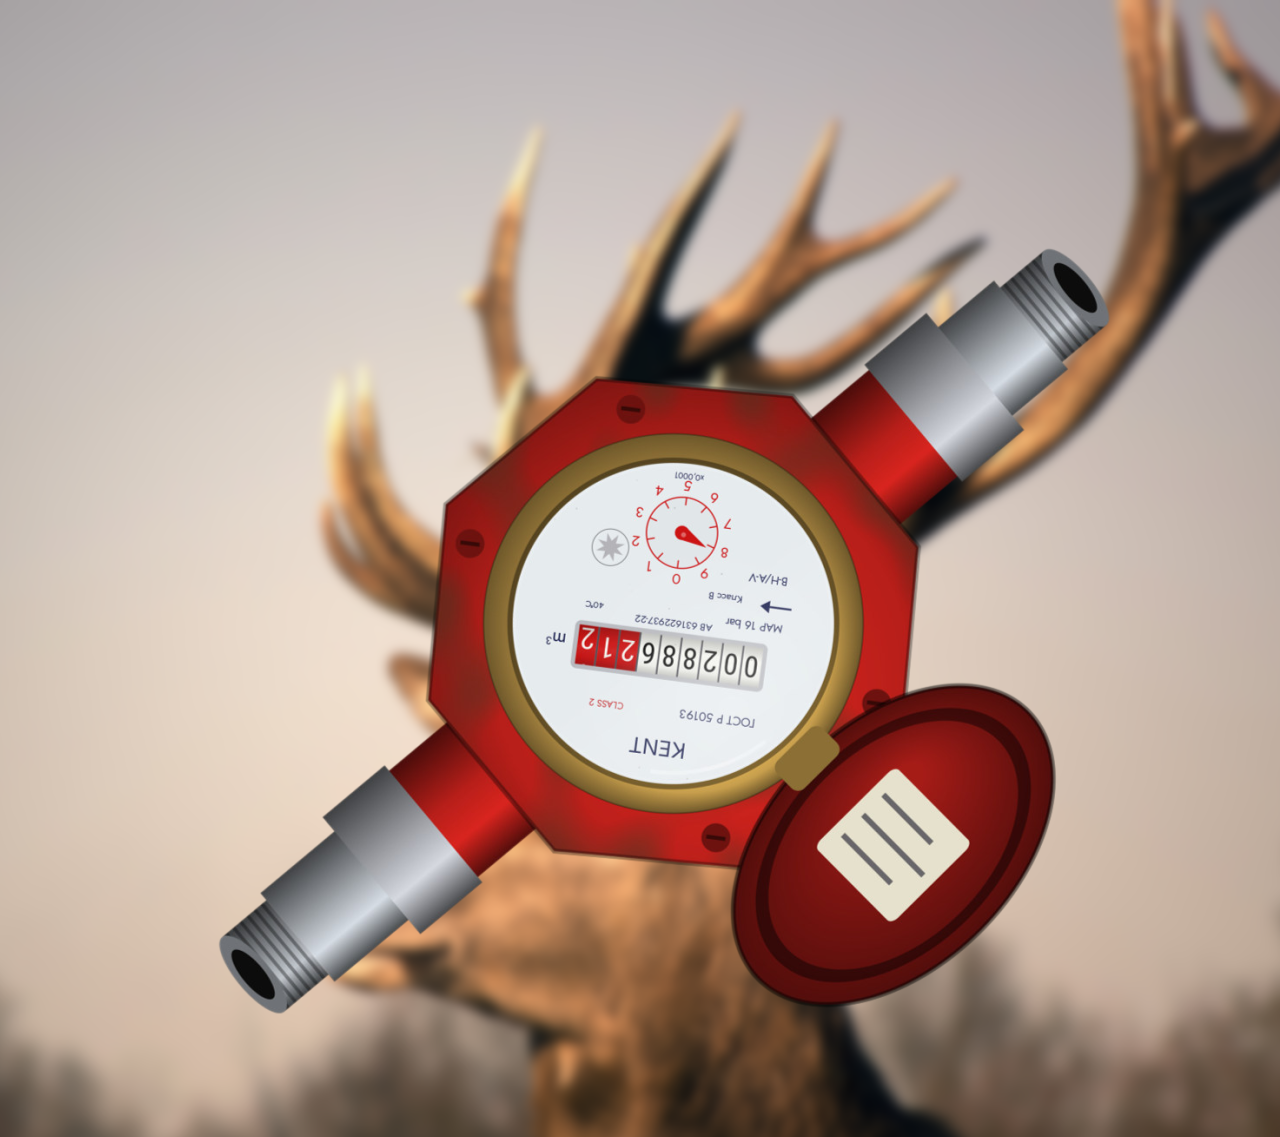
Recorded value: 2886.2118 m³
